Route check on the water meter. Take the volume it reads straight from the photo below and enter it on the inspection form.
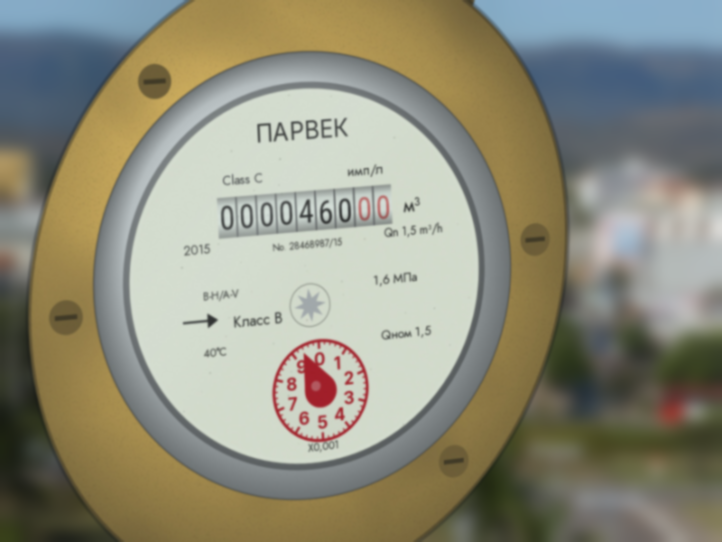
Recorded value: 459.999 m³
